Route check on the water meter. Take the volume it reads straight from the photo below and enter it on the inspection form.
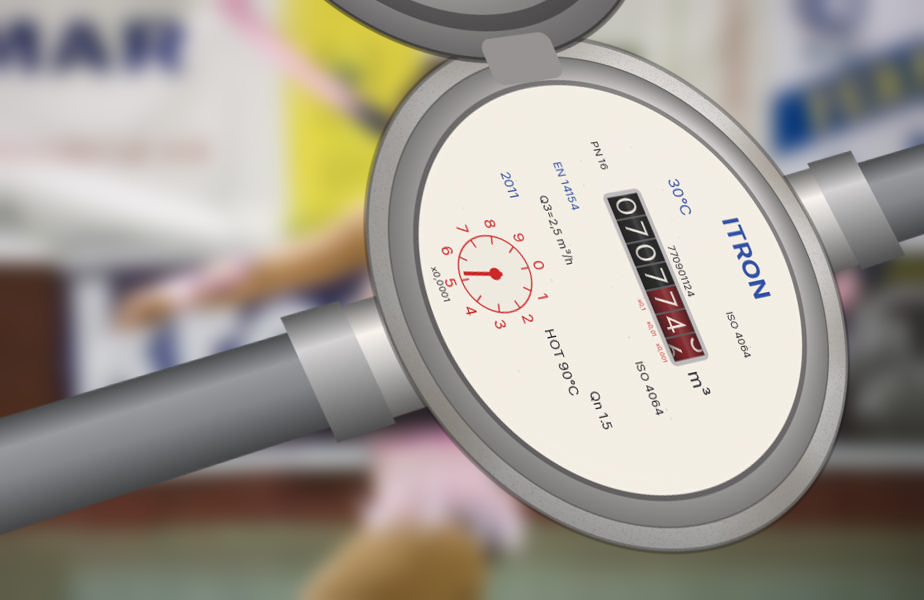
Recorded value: 707.7455 m³
